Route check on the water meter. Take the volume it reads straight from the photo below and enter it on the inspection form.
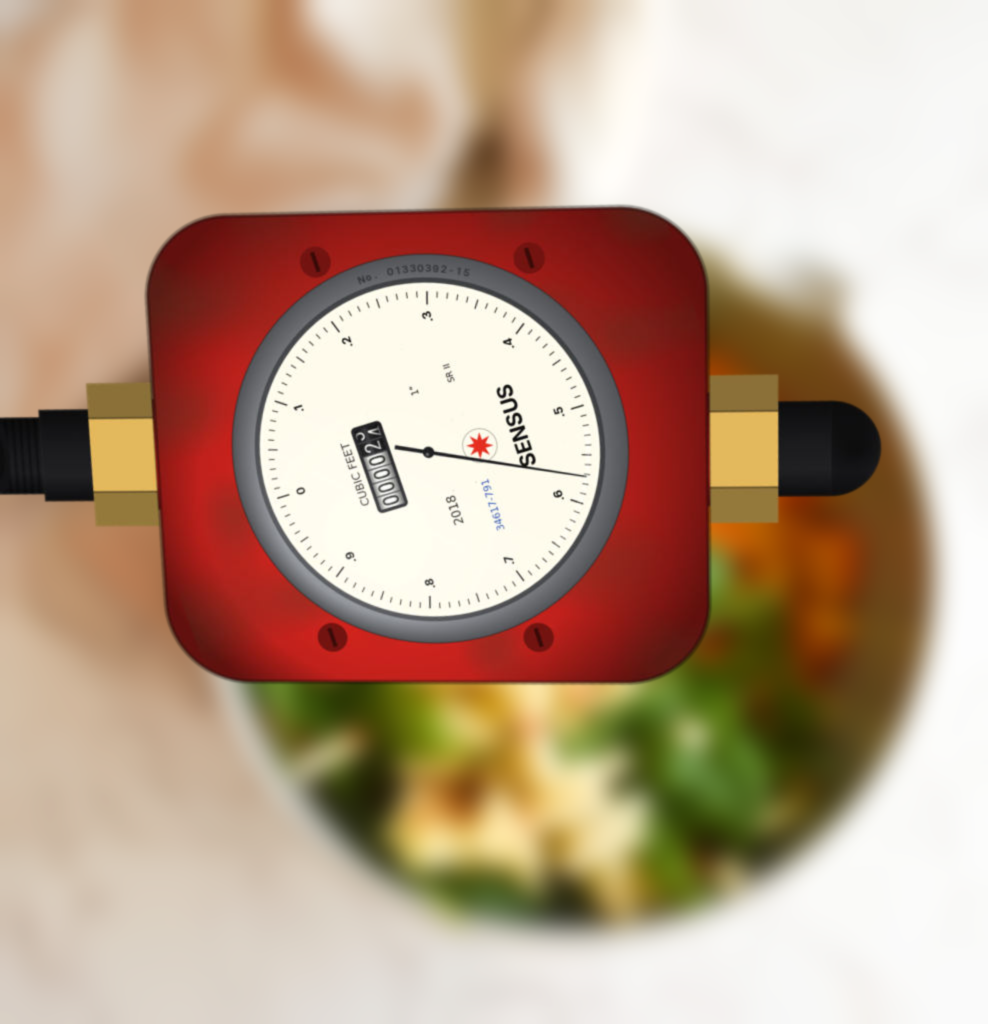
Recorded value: 23.57 ft³
